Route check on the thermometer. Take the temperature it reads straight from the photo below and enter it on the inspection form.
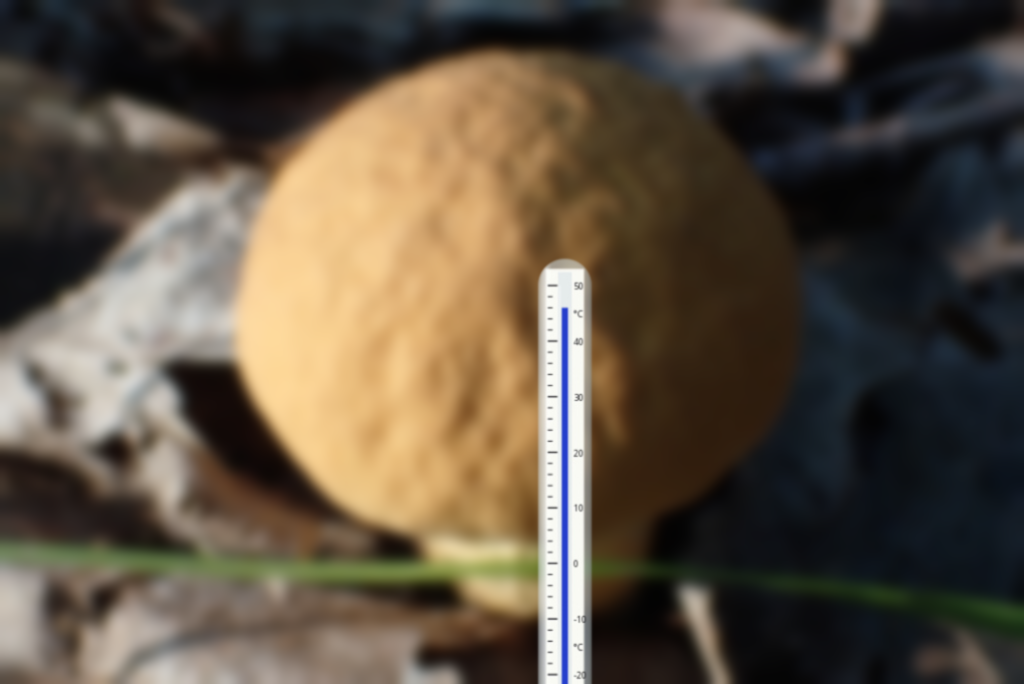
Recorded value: 46 °C
